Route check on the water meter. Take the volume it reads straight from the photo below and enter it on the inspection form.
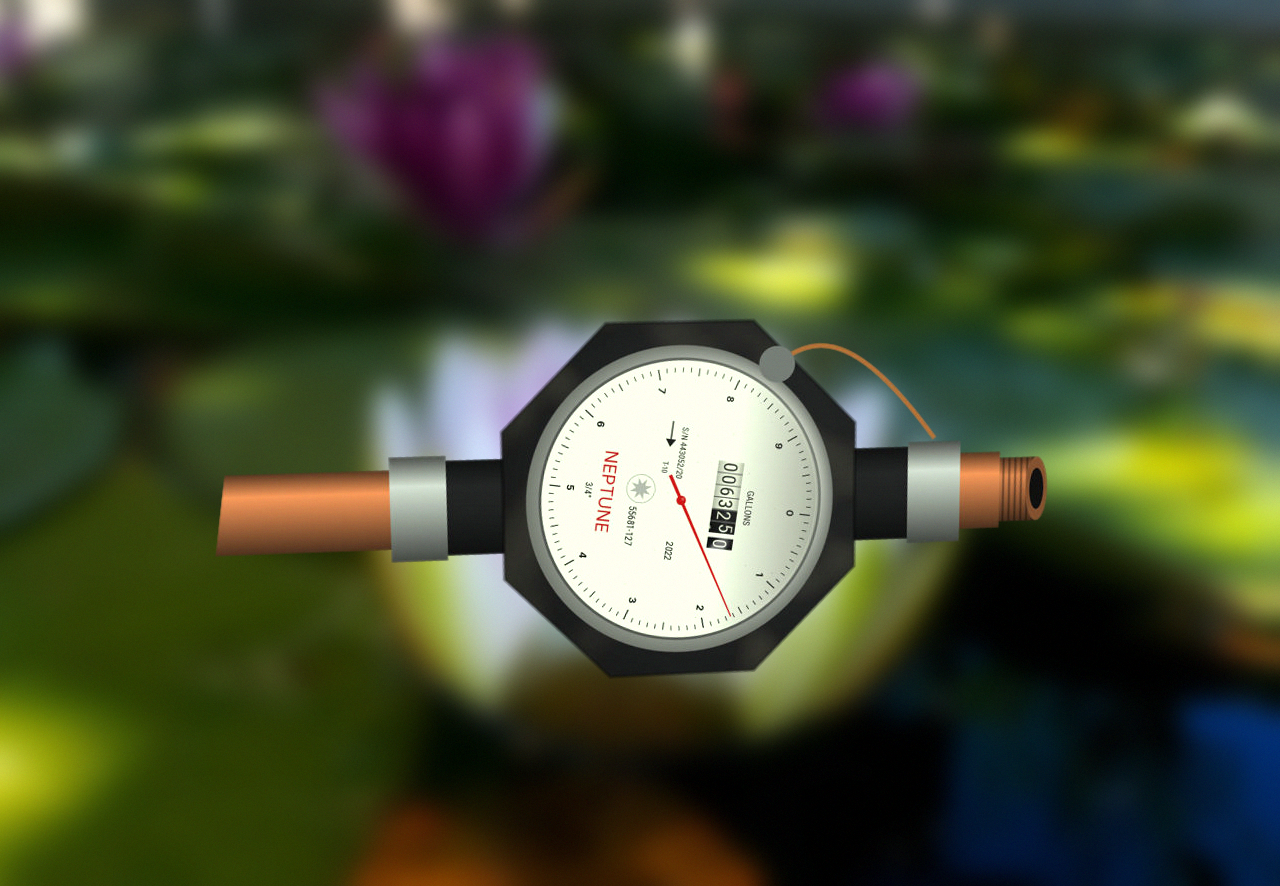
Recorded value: 63251.6 gal
